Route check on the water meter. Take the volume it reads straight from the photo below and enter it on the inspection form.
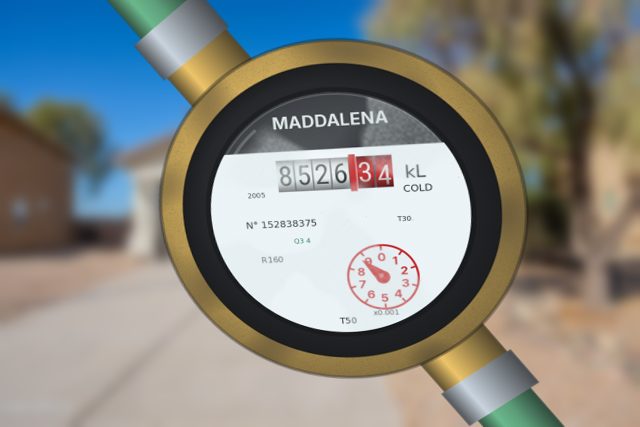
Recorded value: 8526.338 kL
